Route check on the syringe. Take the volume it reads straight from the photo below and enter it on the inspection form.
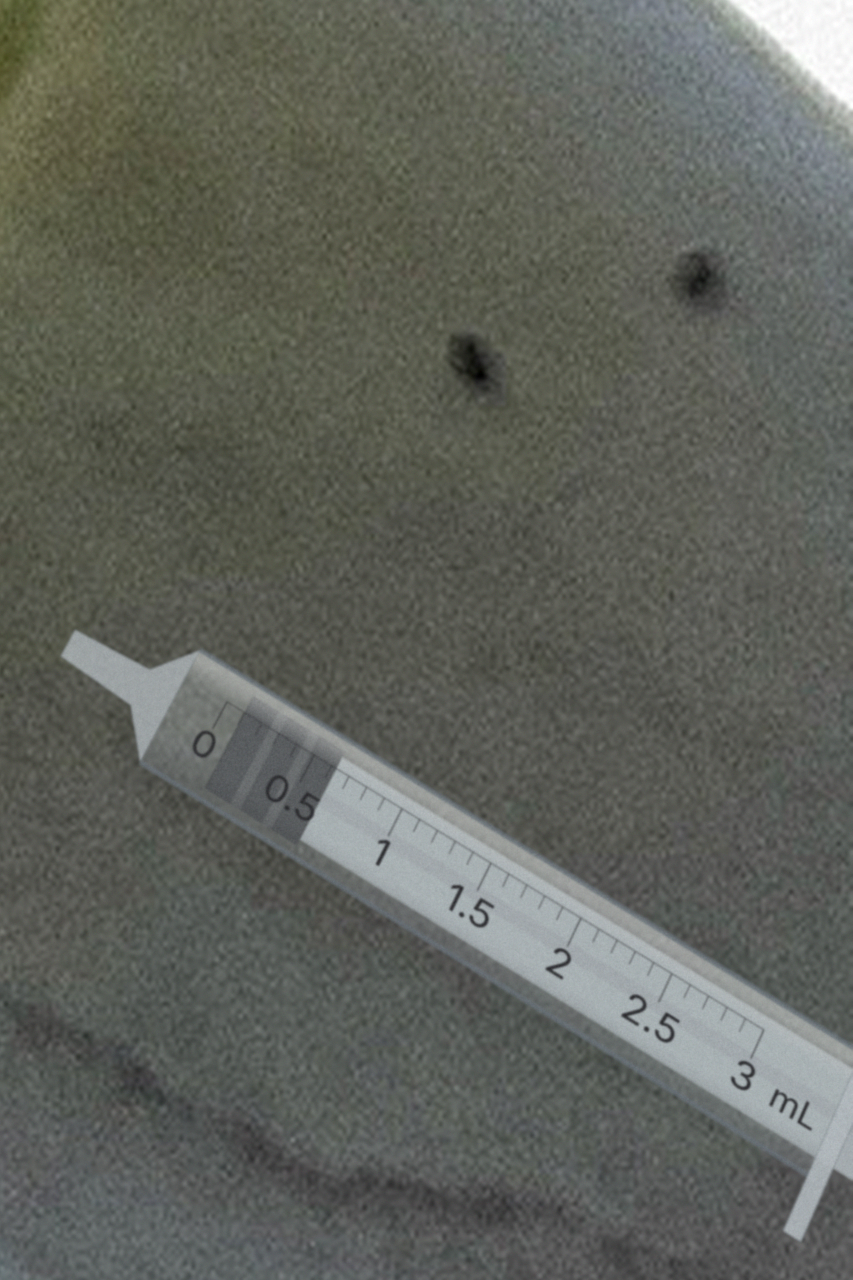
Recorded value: 0.1 mL
